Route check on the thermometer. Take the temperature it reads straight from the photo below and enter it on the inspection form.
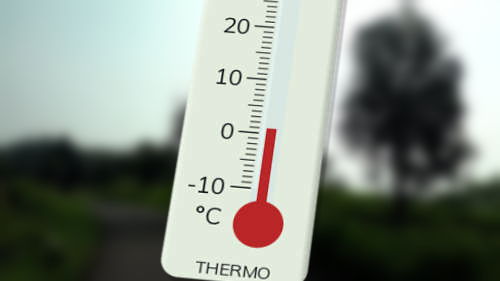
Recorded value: 1 °C
